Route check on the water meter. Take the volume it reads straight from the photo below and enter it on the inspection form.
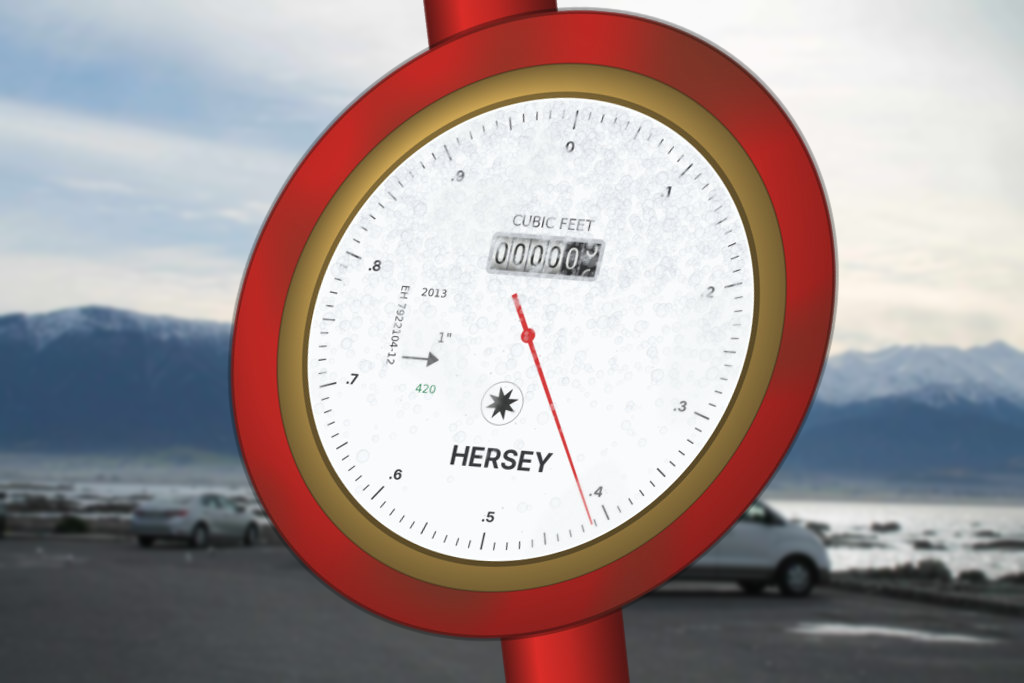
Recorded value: 5.41 ft³
